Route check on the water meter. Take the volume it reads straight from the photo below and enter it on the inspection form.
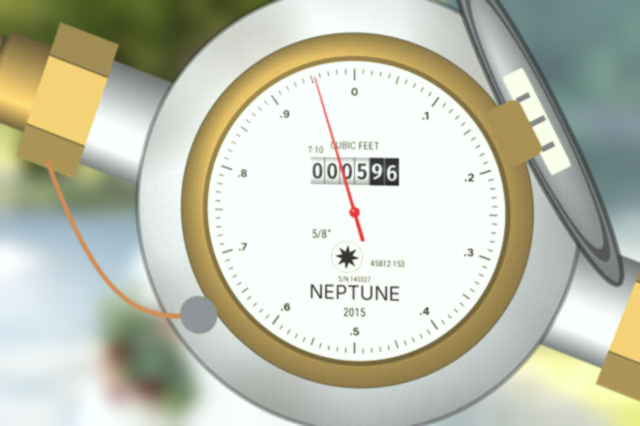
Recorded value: 595.95 ft³
